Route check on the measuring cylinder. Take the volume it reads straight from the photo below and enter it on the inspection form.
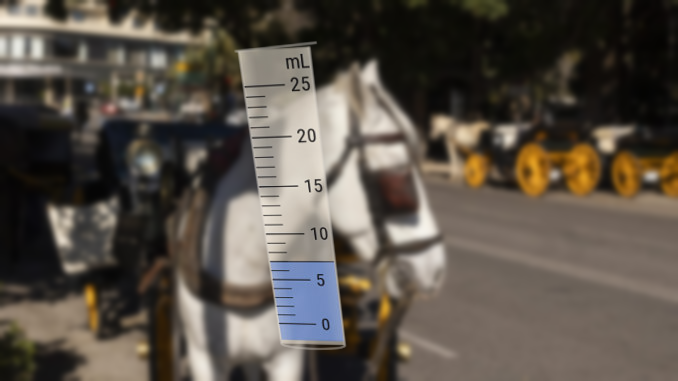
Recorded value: 7 mL
